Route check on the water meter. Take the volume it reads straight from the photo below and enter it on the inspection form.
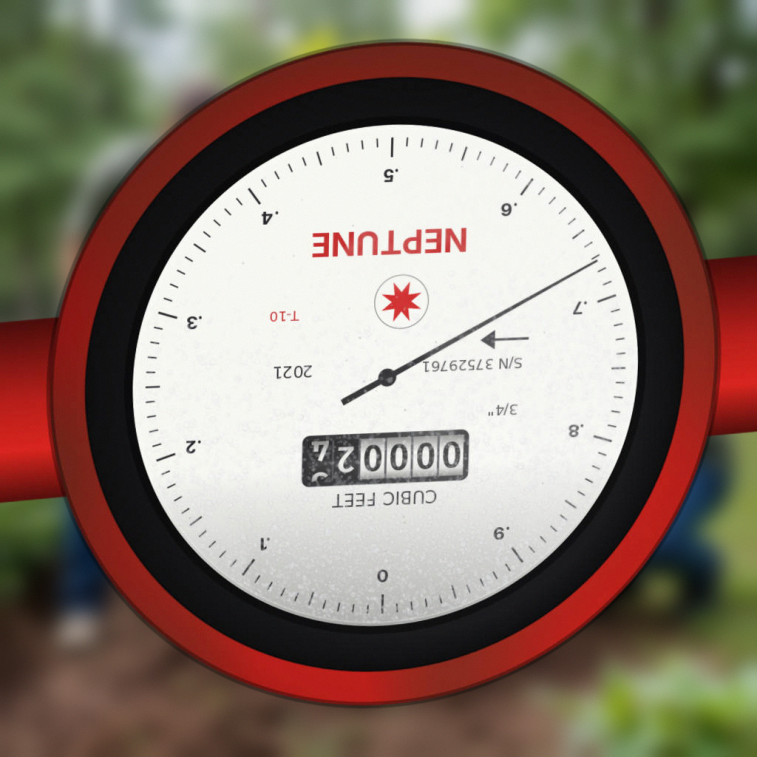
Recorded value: 23.67 ft³
